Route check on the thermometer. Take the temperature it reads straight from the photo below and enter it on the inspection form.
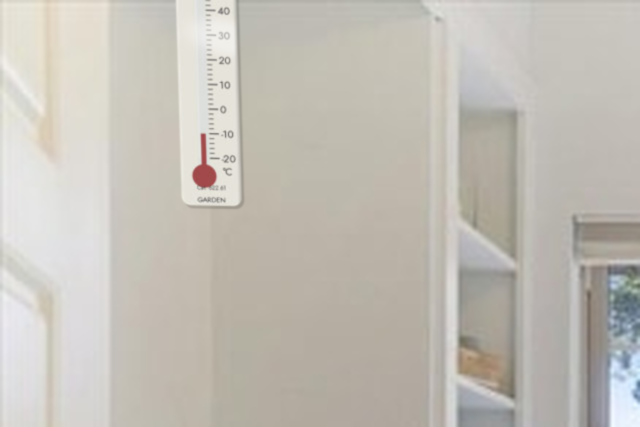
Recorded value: -10 °C
